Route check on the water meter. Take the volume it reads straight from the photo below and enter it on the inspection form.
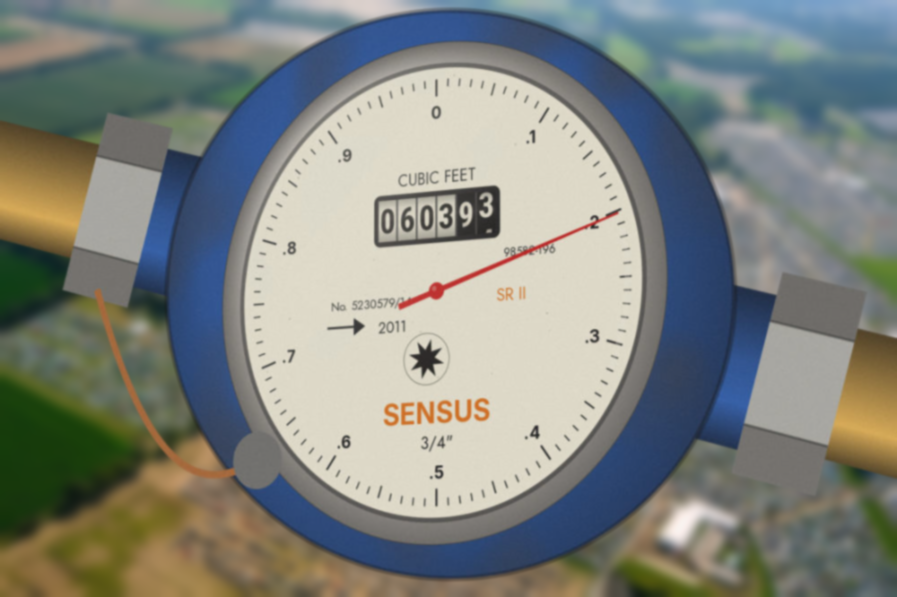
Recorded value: 60393.20 ft³
